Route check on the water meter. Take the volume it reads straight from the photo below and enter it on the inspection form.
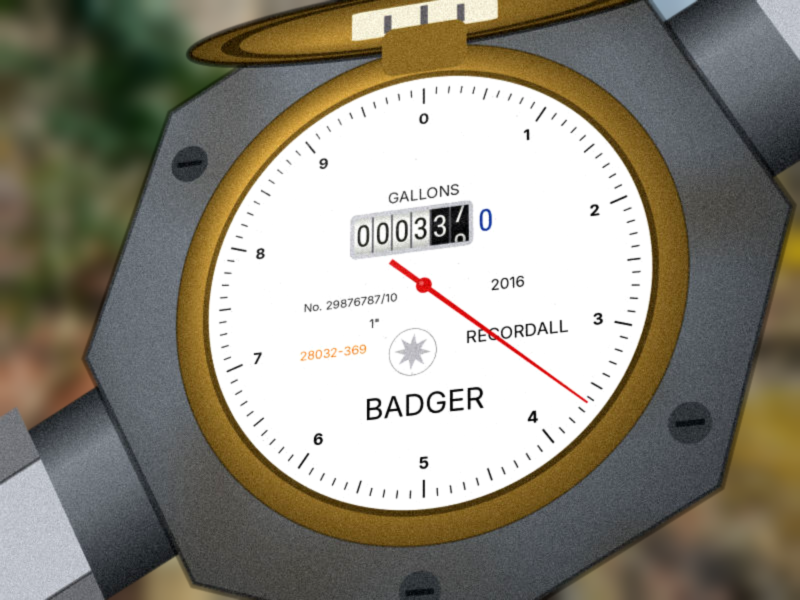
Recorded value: 3373.6 gal
